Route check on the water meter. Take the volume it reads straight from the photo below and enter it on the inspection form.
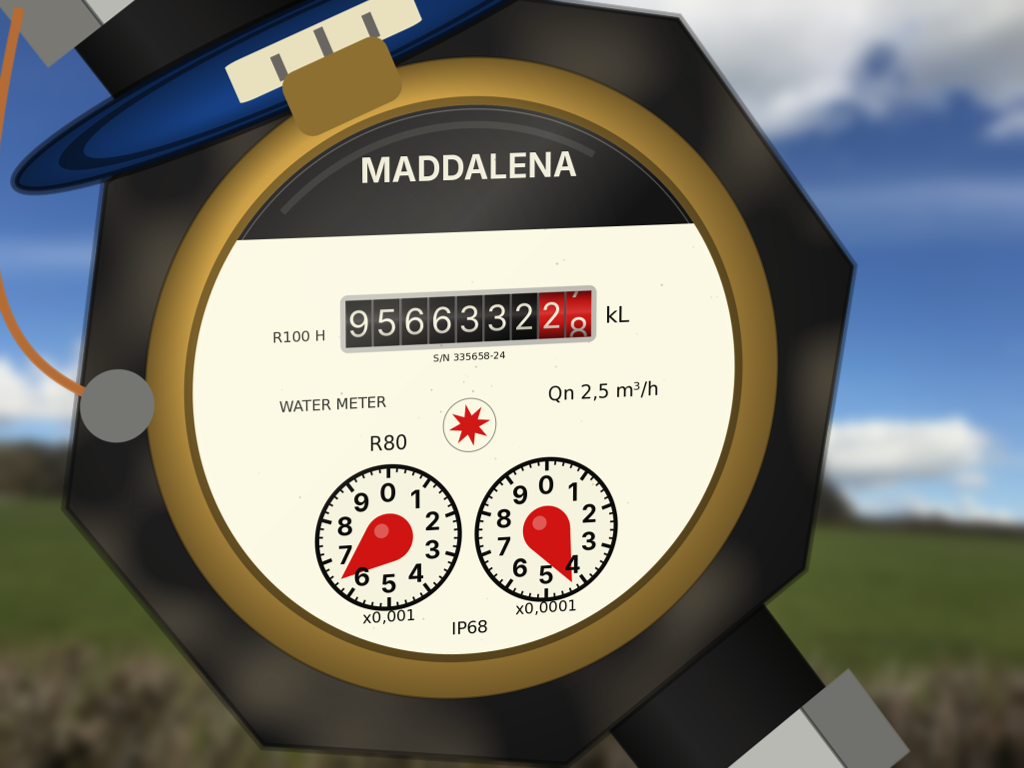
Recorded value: 9566332.2764 kL
